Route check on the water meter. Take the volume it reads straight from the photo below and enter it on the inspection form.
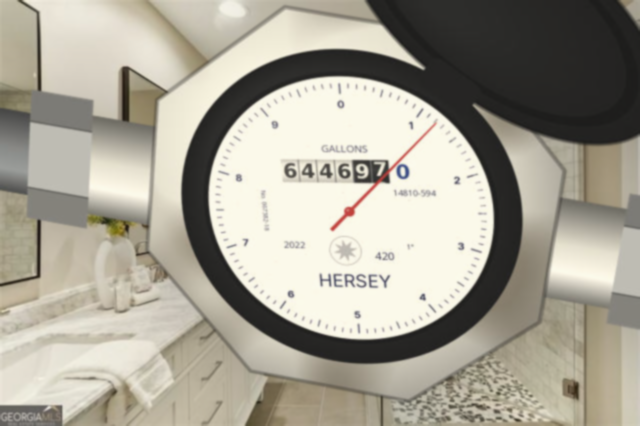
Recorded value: 6446971.2 gal
